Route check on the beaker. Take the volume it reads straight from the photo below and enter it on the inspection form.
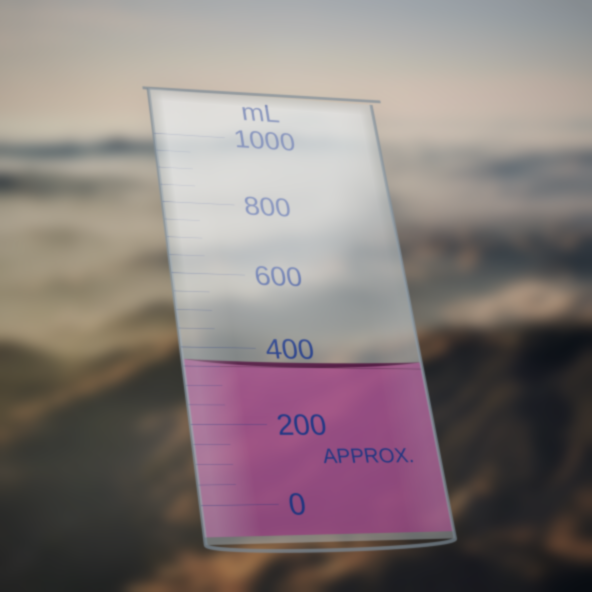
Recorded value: 350 mL
